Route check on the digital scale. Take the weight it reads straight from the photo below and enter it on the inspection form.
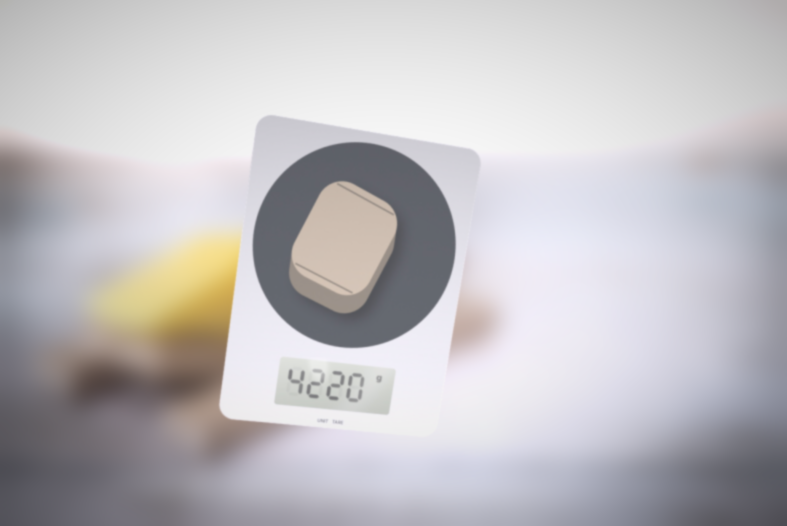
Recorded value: 4220 g
